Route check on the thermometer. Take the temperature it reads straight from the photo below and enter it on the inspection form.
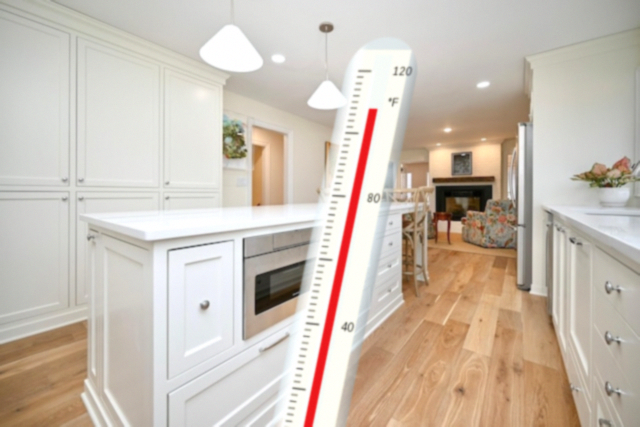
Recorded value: 108 °F
